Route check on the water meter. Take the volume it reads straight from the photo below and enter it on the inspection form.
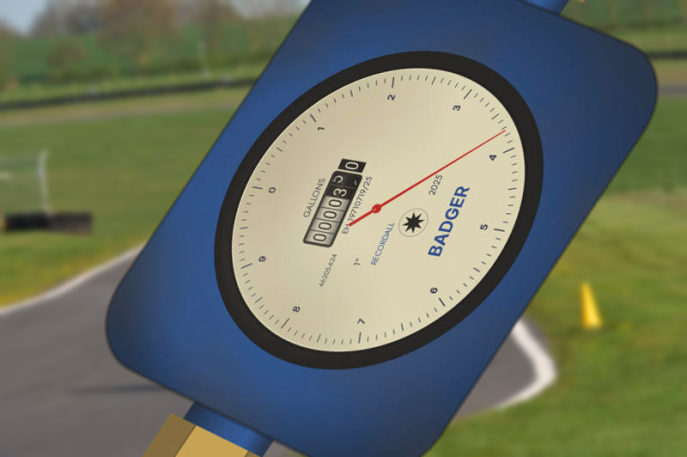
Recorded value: 353.7 gal
